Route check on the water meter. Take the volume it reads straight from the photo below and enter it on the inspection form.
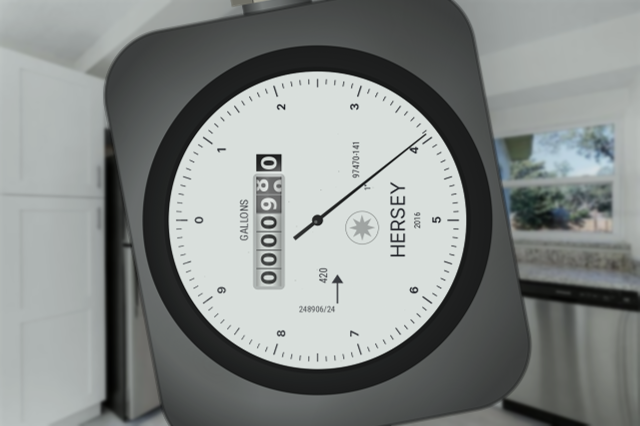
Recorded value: 983.9 gal
